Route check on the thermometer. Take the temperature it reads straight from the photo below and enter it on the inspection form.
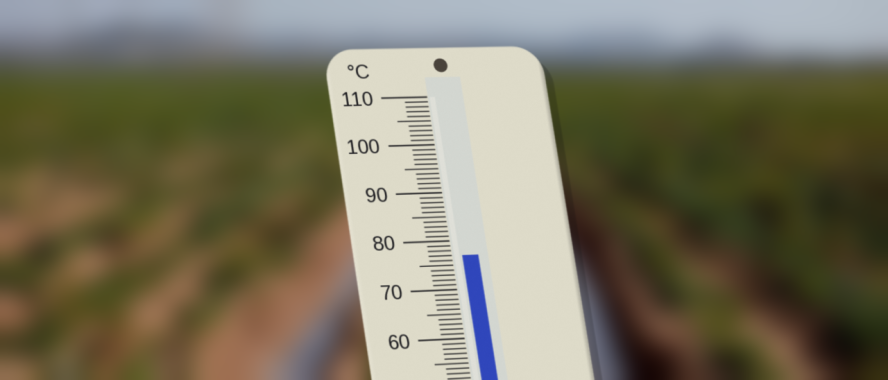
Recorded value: 77 °C
